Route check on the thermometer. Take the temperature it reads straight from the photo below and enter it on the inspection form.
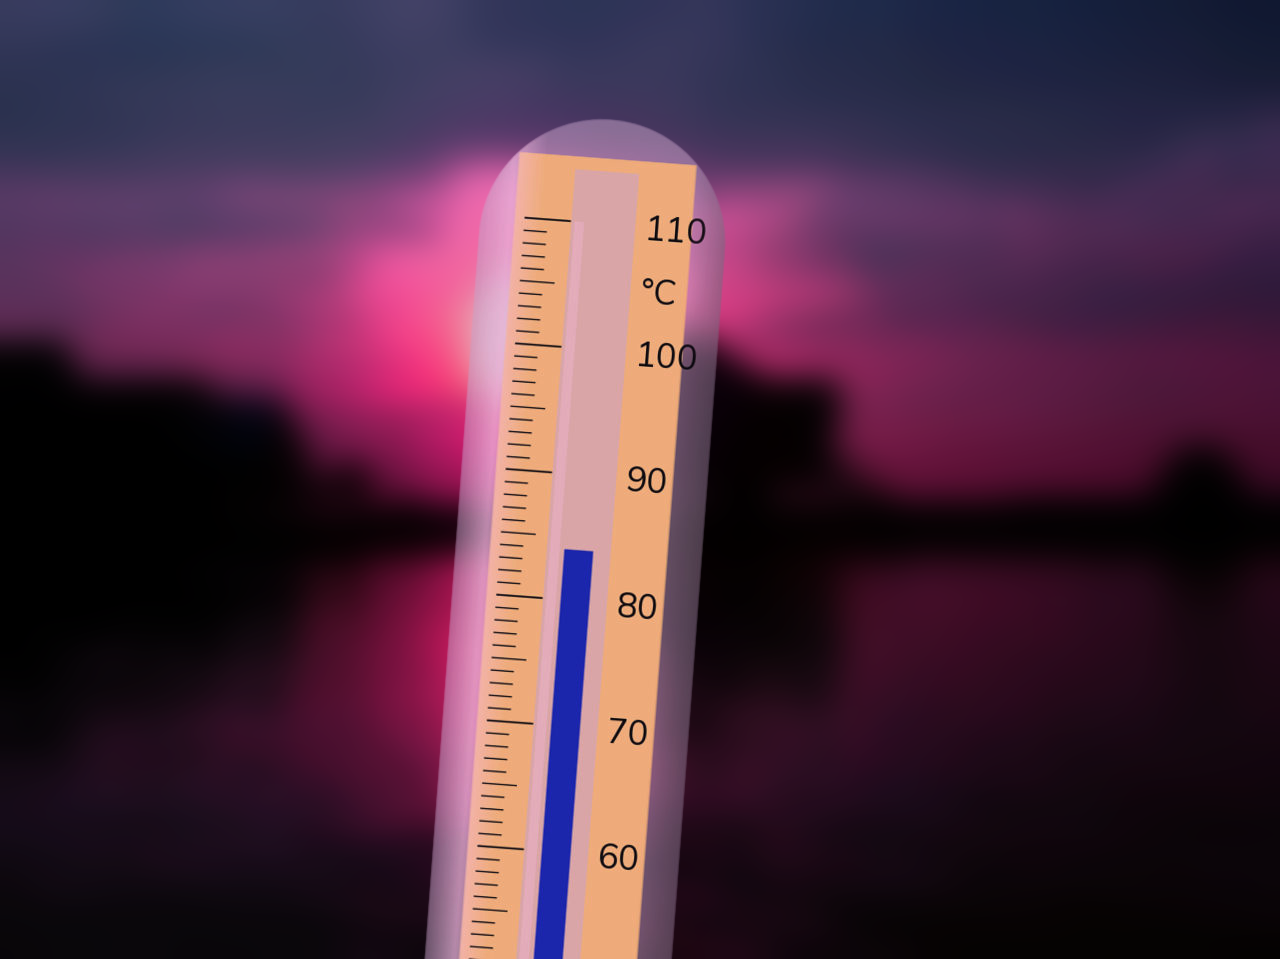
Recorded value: 84 °C
